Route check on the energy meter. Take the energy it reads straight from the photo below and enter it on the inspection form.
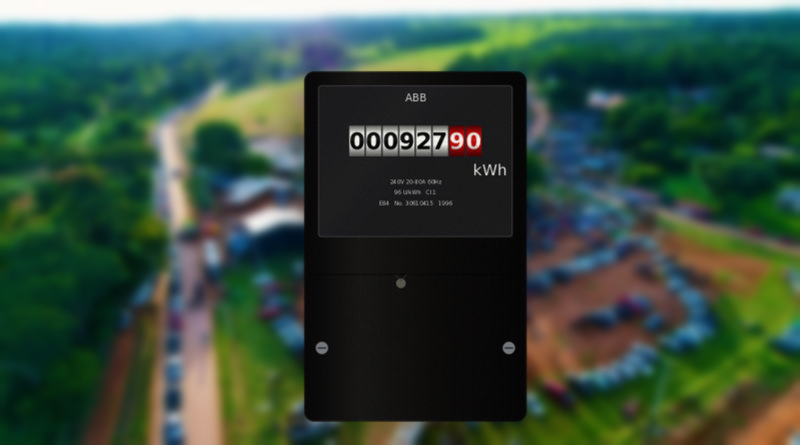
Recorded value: 927.90 kWh
